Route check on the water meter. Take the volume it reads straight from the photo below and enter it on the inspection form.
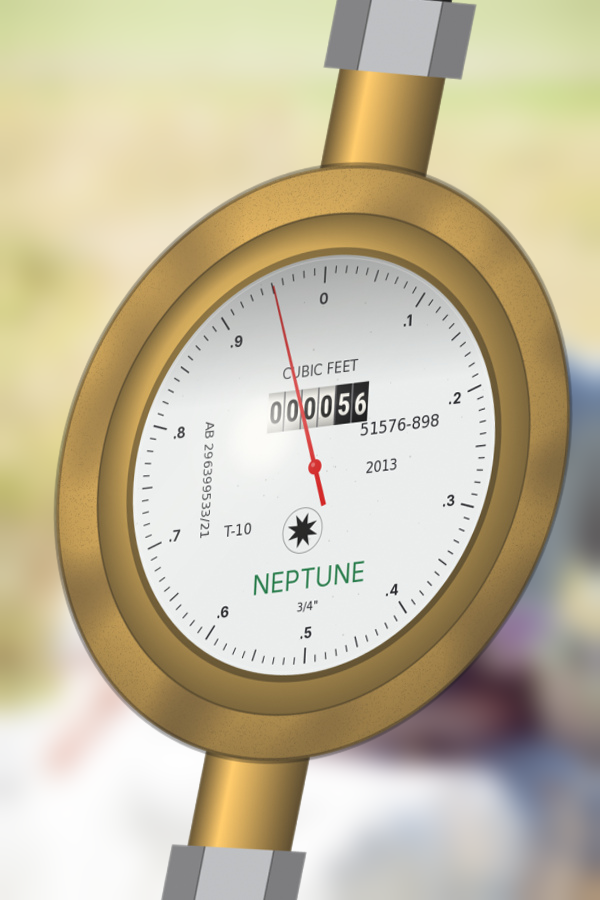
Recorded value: 55.95 ft³
